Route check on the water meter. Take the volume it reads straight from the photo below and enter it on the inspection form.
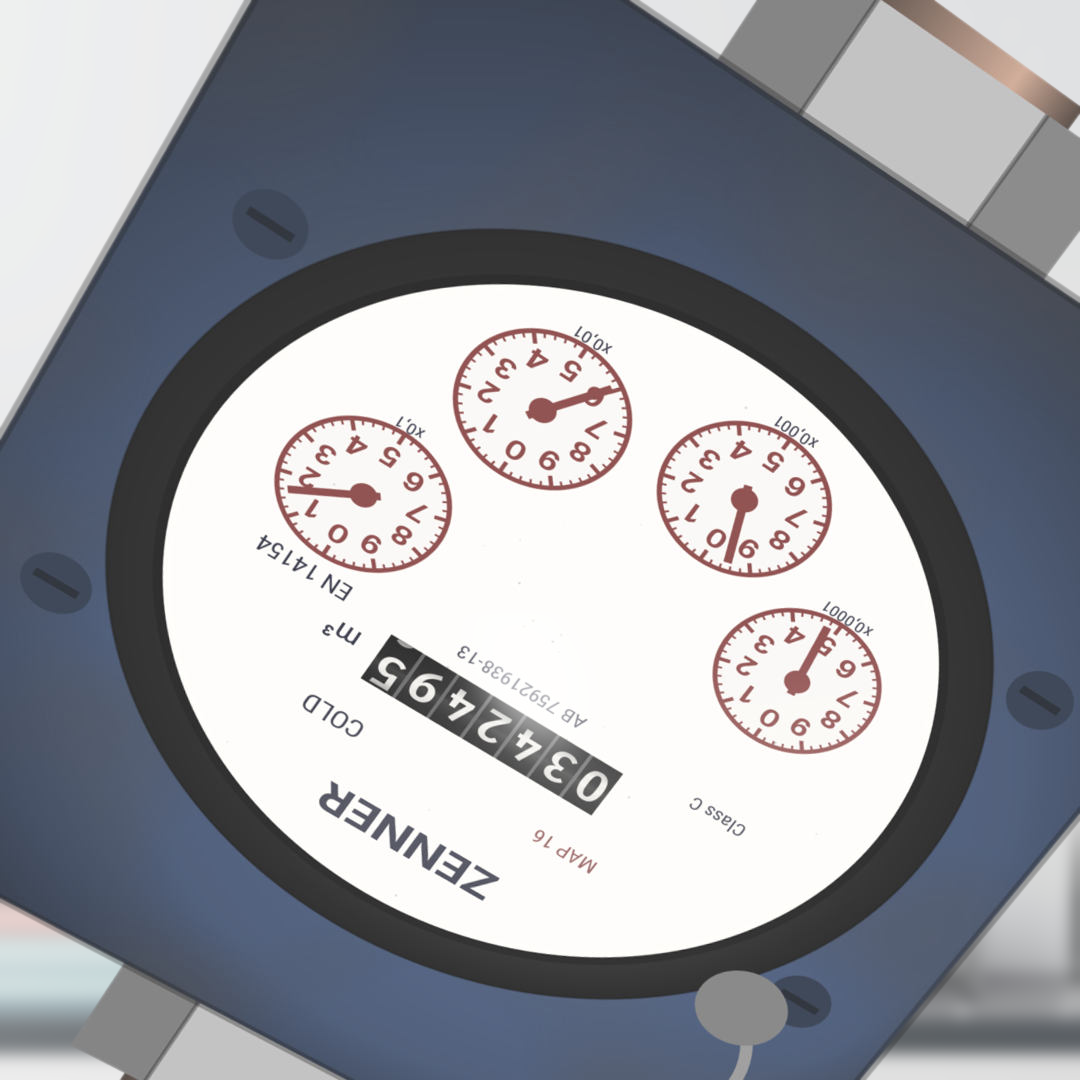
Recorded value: 342495.1594 m³
